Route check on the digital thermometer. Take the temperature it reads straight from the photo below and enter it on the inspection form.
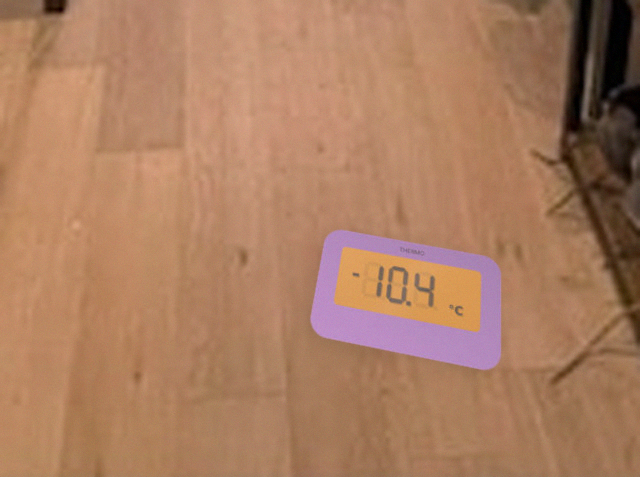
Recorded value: -10.4 °C
